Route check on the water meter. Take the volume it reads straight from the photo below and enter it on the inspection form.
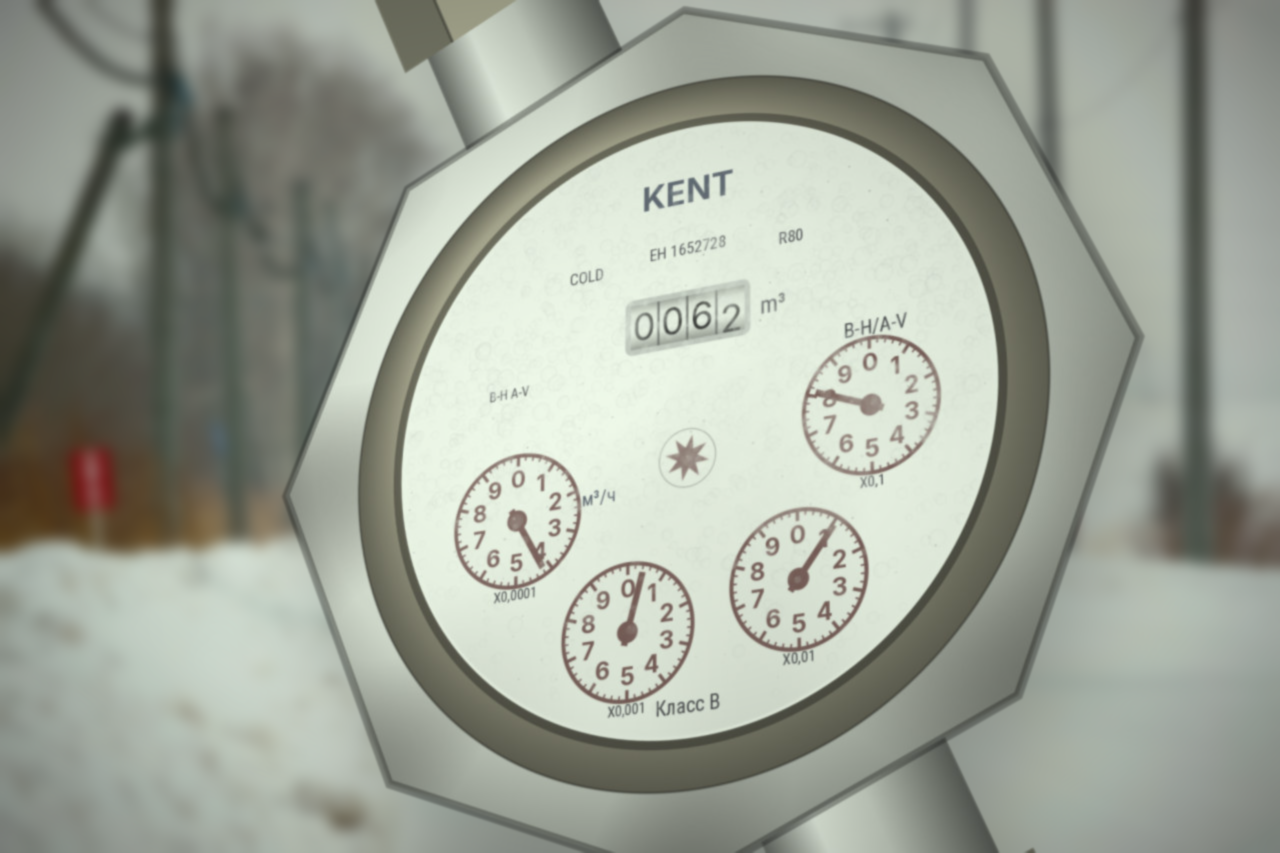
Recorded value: 61.8104 m³
